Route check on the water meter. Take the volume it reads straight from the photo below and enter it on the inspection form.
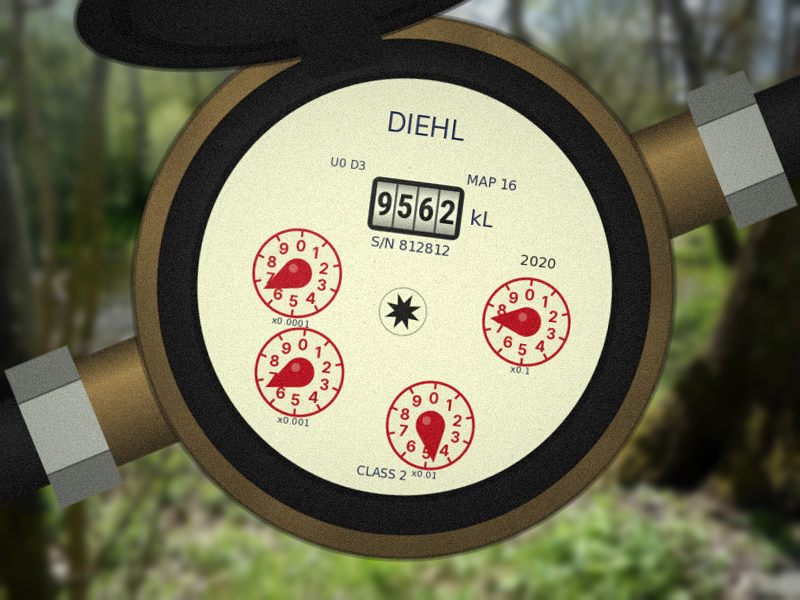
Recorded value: 9562.7466 kL
